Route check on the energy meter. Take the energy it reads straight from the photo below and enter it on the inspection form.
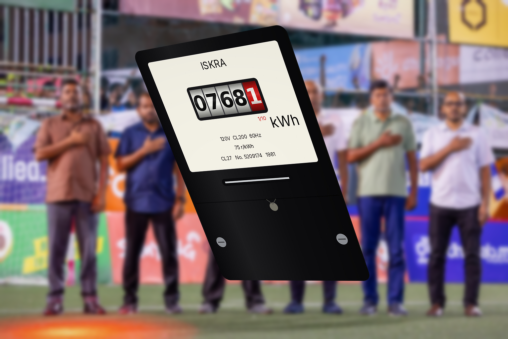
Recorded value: 768.1 kWh
